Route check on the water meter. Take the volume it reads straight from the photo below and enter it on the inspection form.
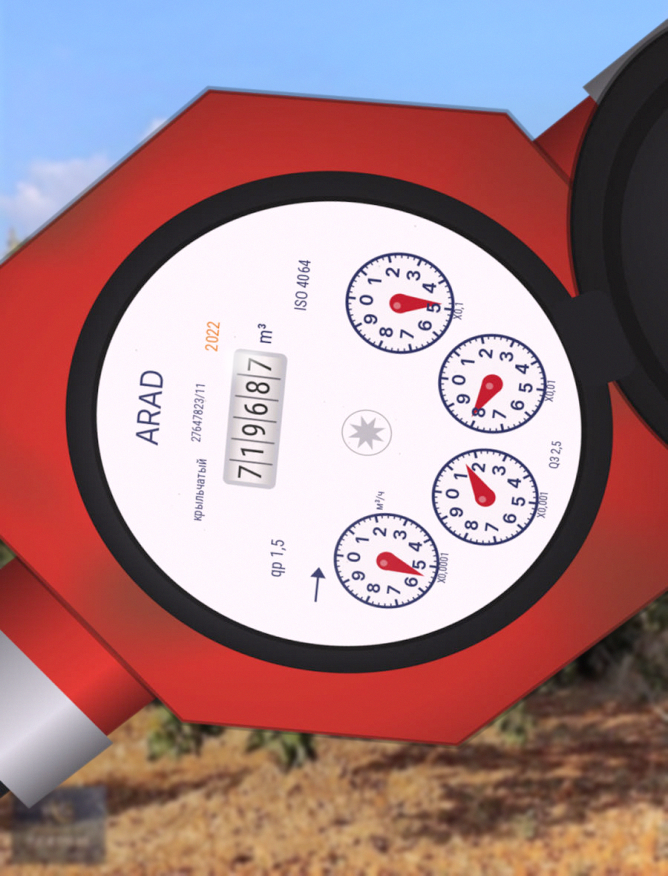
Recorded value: 719687.4815 m³
